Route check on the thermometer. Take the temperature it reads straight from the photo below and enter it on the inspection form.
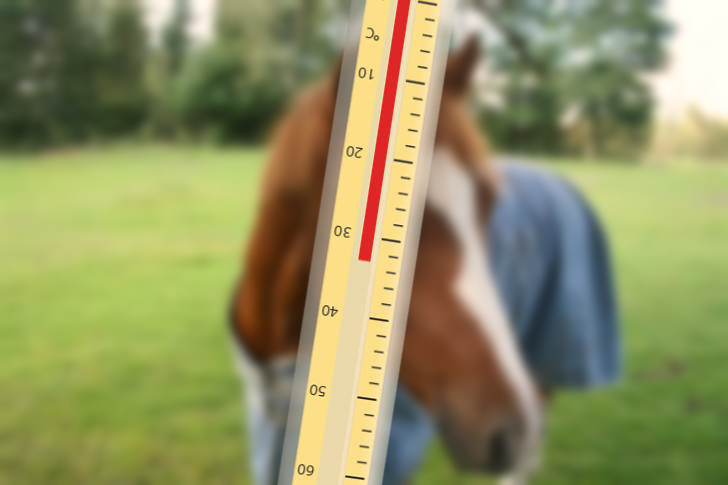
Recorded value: 33 °C
